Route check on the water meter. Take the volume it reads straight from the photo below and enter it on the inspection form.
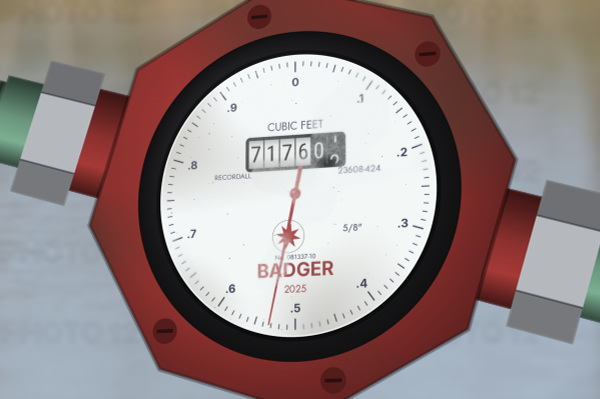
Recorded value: 717601.53 ft³
